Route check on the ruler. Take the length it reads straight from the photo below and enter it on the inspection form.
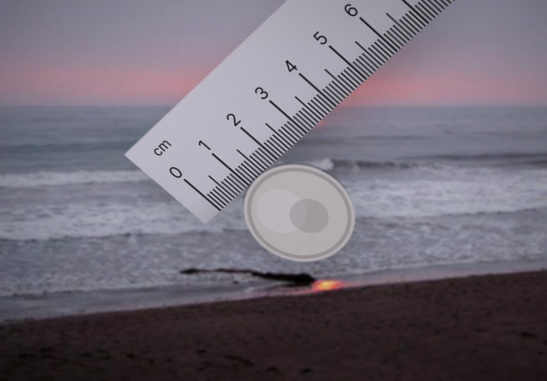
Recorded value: 2.6 cm
